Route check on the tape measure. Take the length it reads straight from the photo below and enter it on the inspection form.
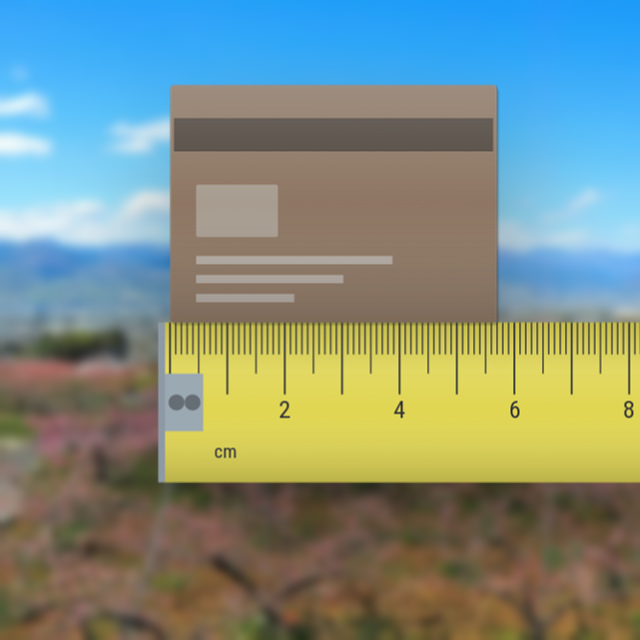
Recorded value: 5.7 cm
